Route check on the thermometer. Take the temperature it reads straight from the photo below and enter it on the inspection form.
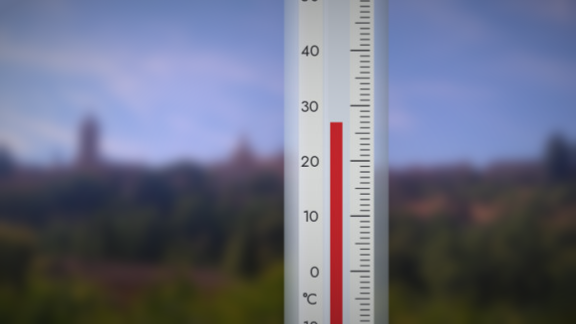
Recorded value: 27 °C
